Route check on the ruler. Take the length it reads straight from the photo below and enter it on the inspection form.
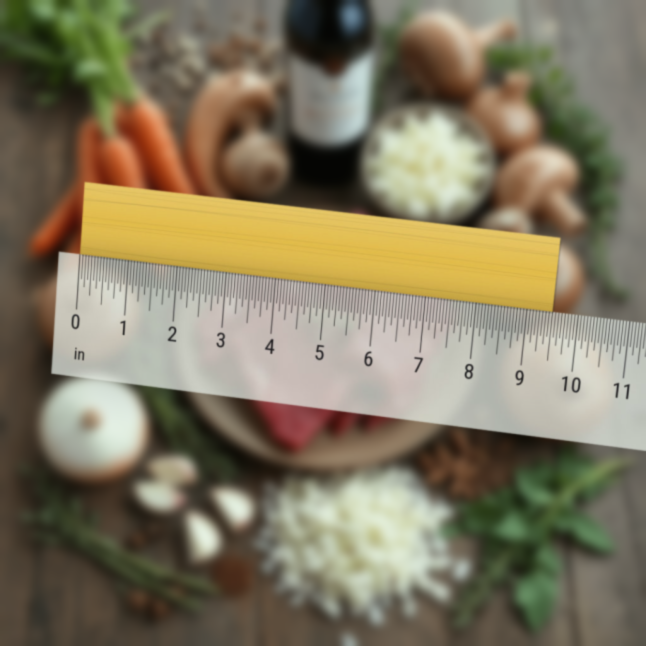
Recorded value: 9.5 in
